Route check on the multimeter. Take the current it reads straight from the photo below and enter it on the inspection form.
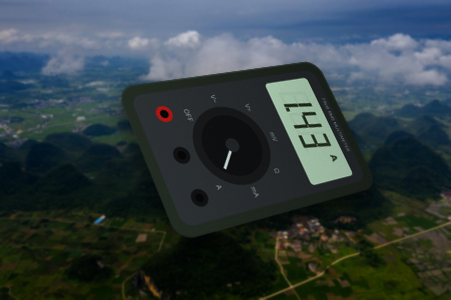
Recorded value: 1.43 A
